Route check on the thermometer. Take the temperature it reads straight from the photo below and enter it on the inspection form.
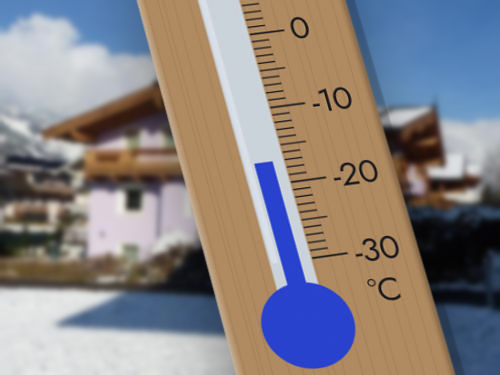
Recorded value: -17 °C
